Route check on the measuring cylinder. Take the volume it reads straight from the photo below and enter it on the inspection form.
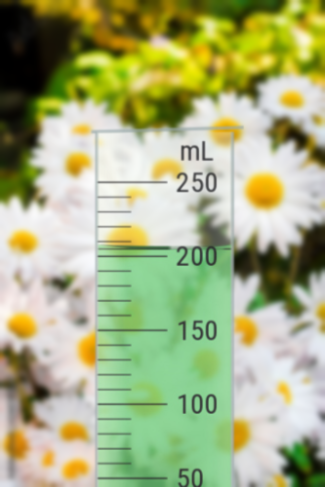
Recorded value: 205 mL
